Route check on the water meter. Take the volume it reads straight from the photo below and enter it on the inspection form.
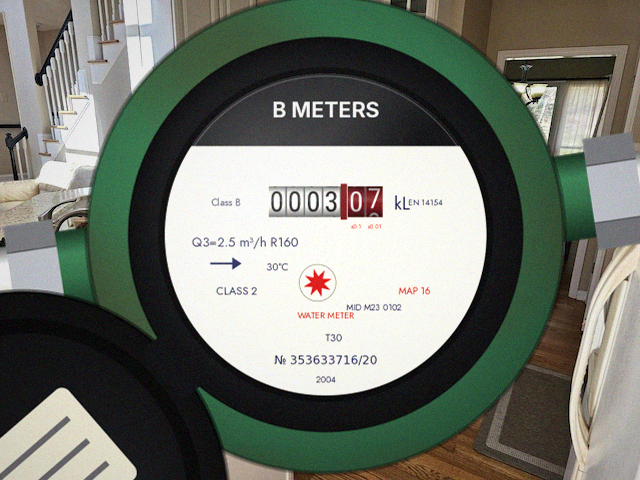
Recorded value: 3.07 kL
